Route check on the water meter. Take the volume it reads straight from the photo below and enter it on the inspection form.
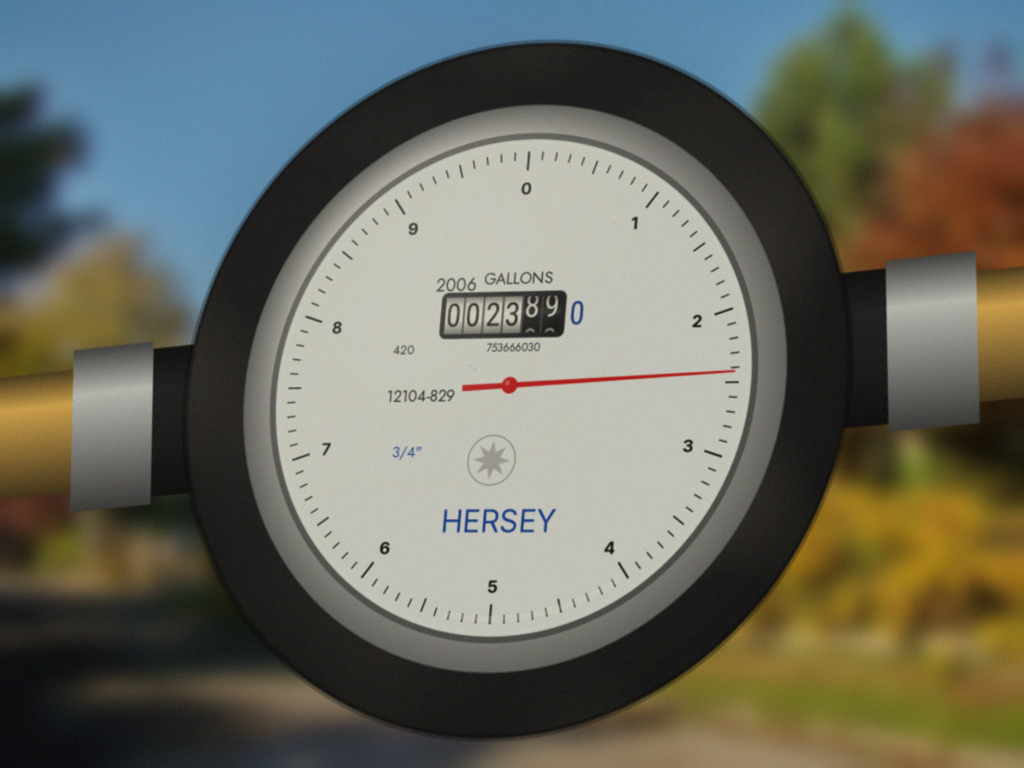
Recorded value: 23892.4 gal
